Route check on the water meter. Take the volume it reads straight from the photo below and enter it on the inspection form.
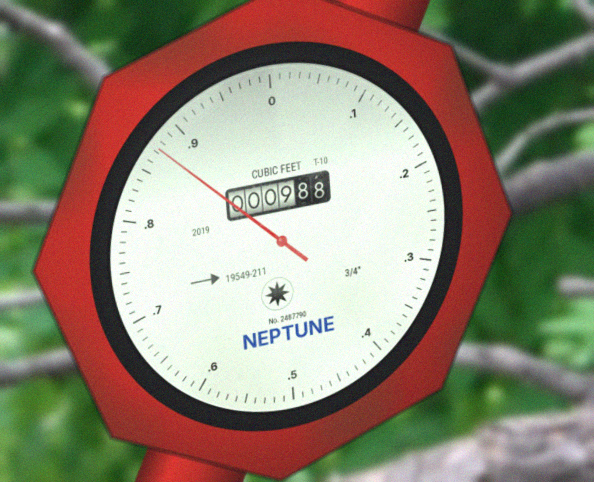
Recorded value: 987.87 ft³
